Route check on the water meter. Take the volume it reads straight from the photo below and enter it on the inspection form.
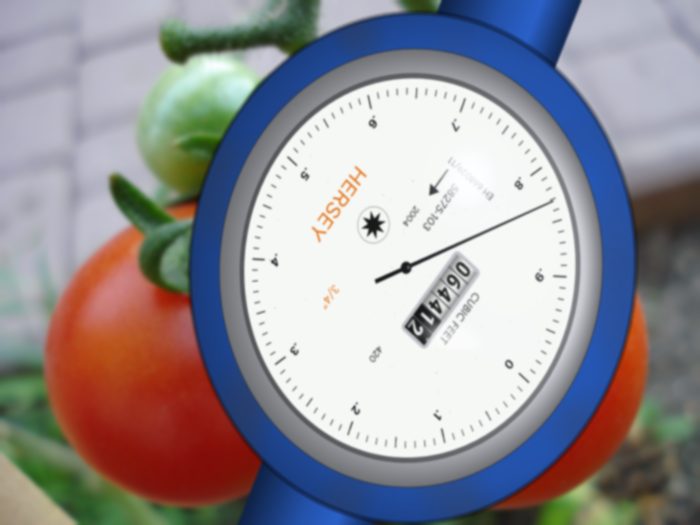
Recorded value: 64411.83 ft³
